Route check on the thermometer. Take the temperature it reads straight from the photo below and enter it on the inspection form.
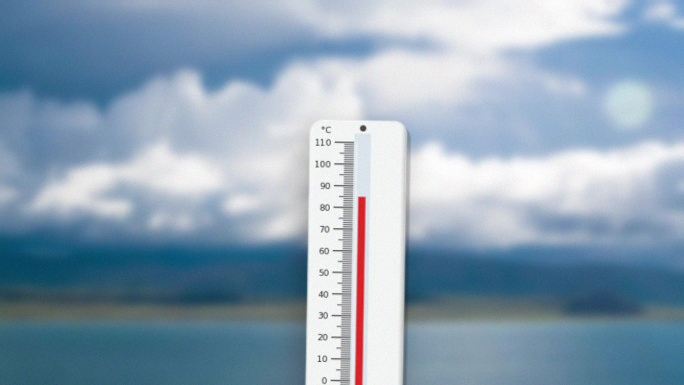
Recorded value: 85 °C
